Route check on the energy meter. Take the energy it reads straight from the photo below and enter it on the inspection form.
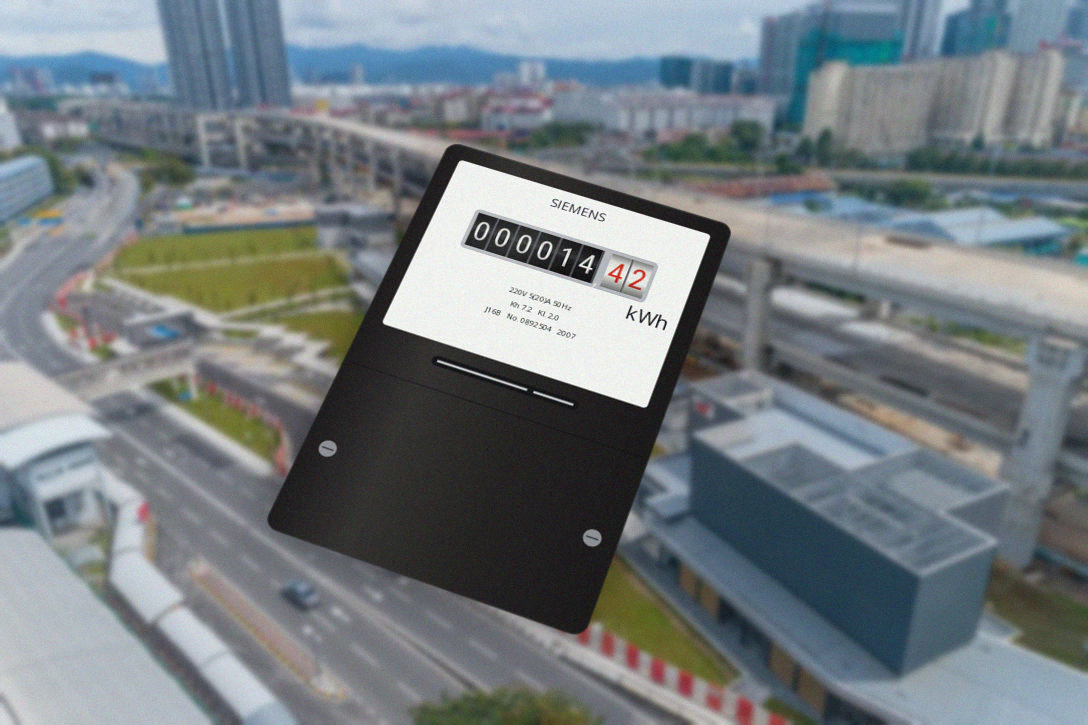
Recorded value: 14.42 kWh
